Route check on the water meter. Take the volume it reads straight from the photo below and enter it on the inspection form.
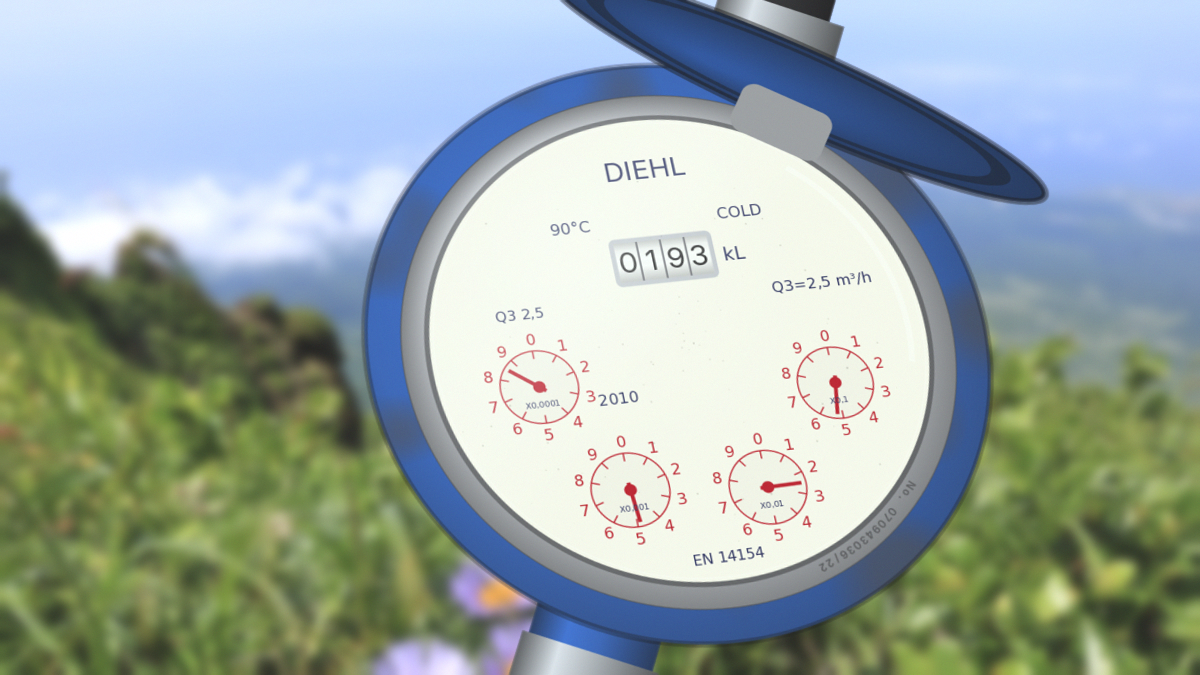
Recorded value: 193.5248 kL
